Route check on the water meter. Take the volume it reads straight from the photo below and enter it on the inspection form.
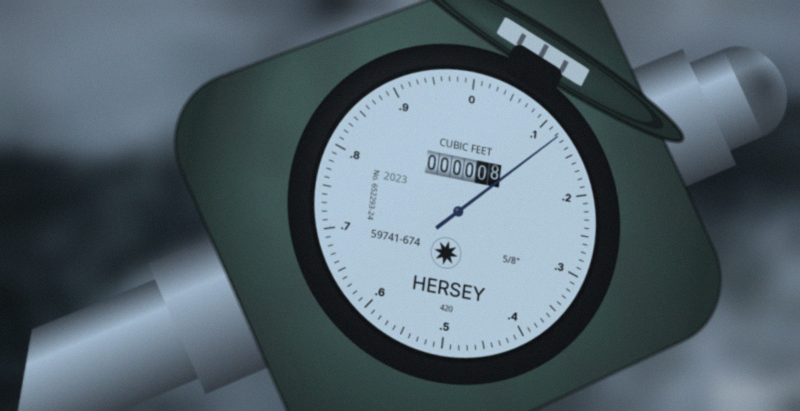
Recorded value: 8.12 ft³
